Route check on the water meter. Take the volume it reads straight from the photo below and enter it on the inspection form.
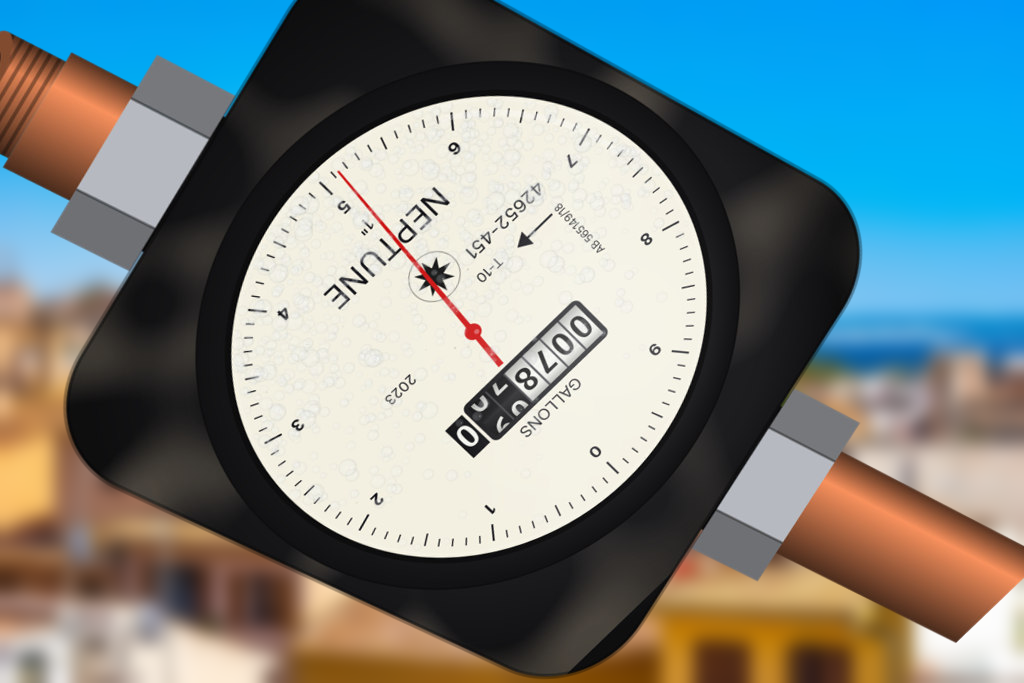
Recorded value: 78695.1 gal
